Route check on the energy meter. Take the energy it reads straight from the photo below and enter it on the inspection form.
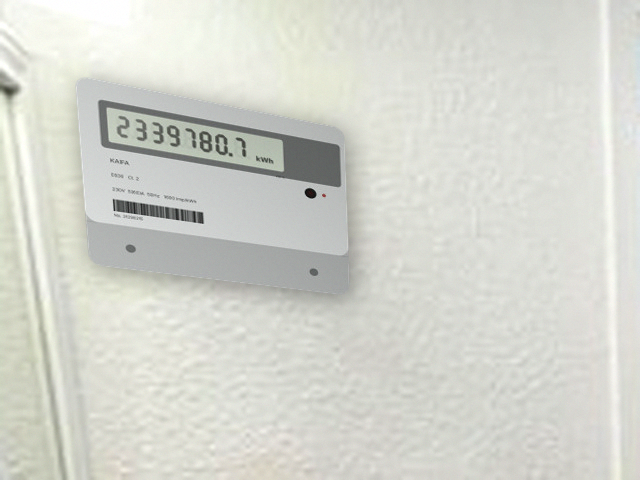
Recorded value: 2339780.7 kWh
